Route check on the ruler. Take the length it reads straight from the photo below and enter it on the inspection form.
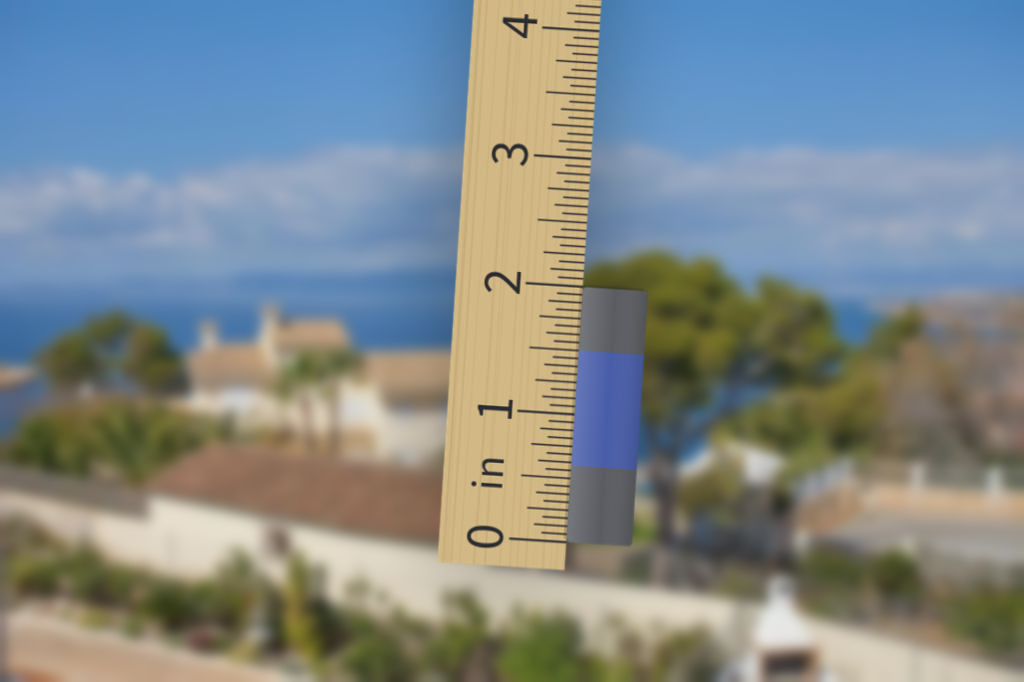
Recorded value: 2 in
